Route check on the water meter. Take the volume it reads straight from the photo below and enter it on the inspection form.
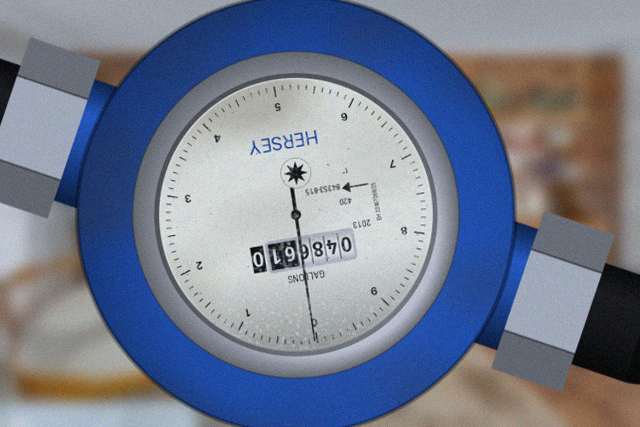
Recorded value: 486610.0 gal
